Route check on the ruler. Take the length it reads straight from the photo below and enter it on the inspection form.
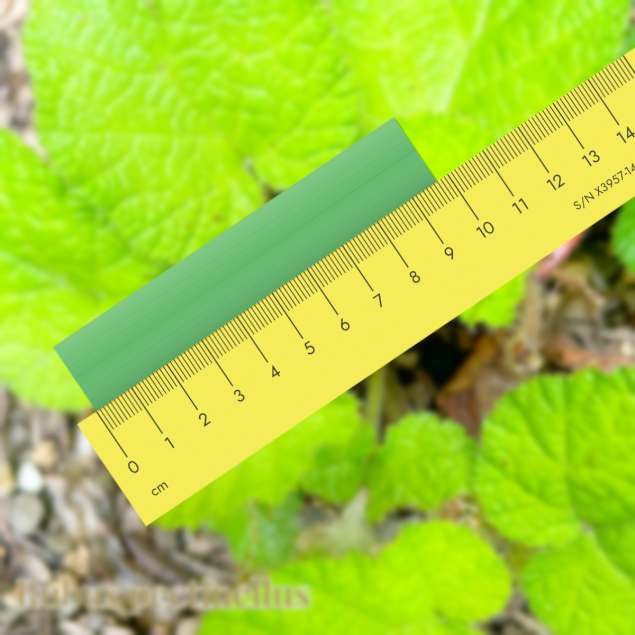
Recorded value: 9.7 cm
